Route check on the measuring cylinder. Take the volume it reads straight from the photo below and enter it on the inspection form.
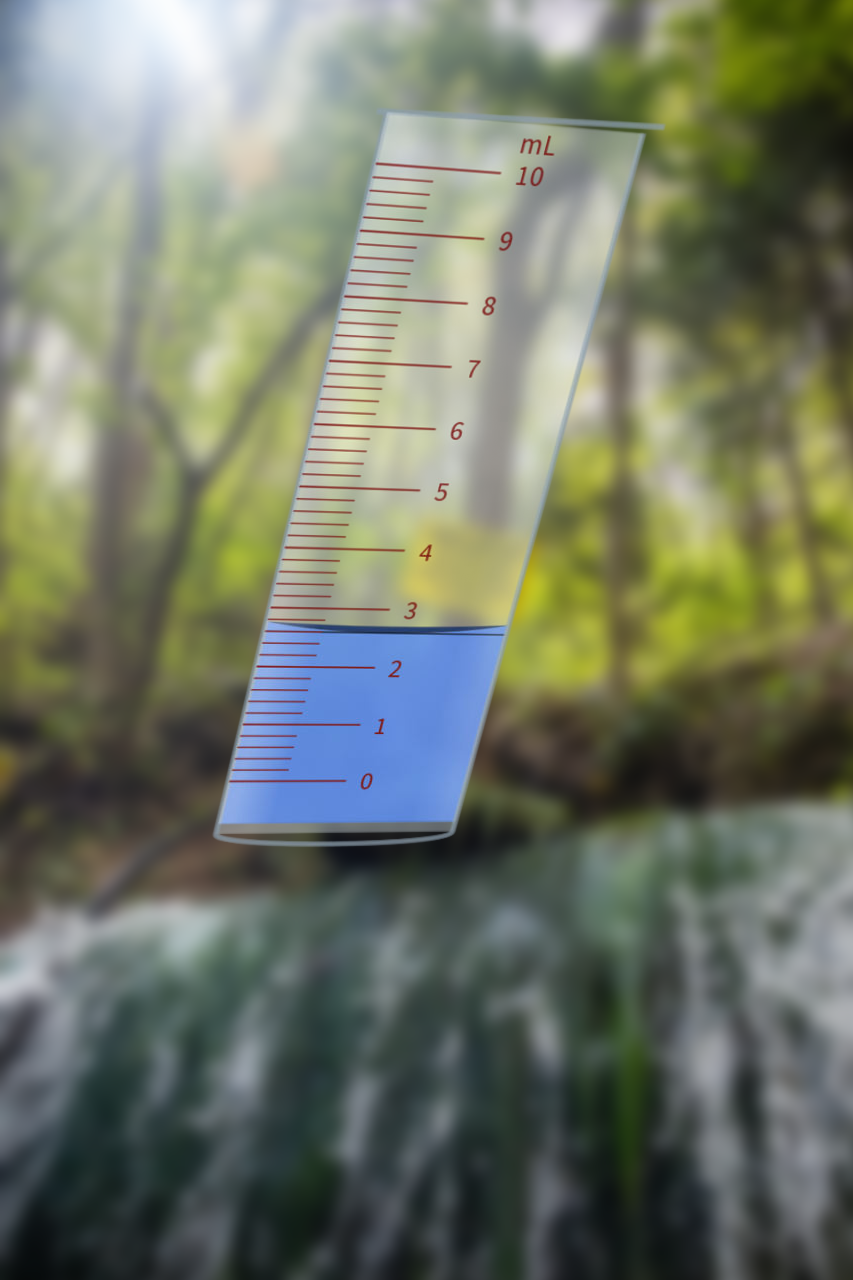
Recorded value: 2.6 mL
